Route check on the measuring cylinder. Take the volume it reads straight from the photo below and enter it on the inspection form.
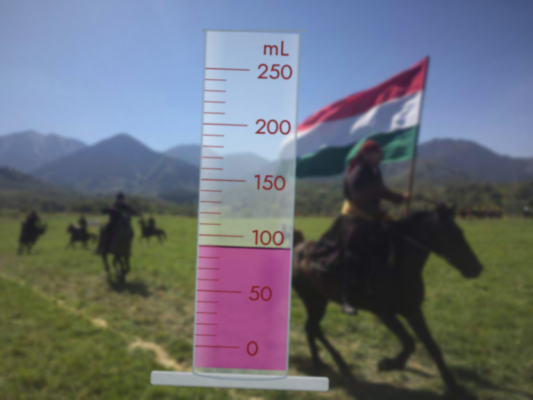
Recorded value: 90 mL
